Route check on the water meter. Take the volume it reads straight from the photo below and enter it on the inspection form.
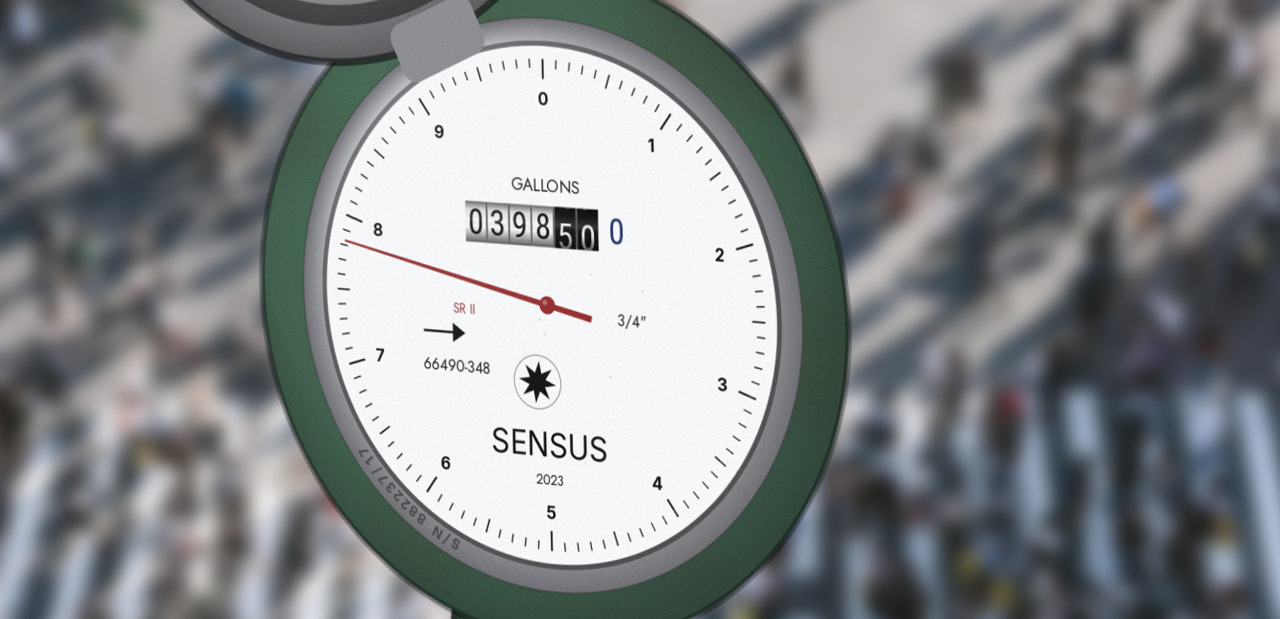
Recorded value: 398497.8 gal
